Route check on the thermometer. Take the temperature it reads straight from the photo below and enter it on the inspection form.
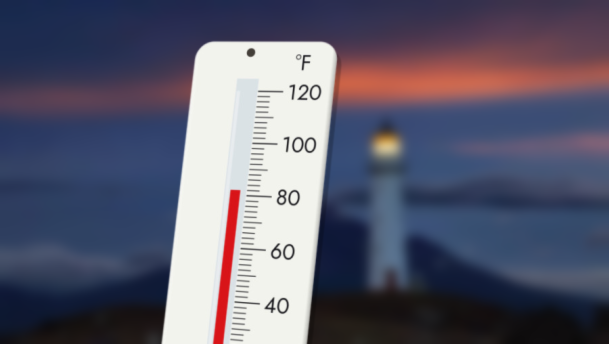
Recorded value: 82 °F
